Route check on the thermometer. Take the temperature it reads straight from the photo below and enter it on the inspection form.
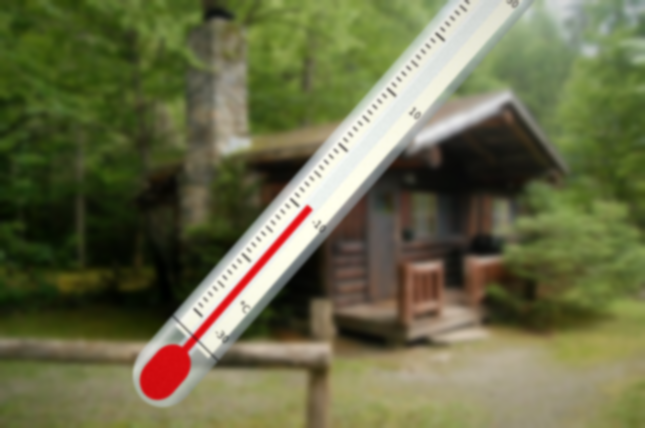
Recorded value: -9 °C
